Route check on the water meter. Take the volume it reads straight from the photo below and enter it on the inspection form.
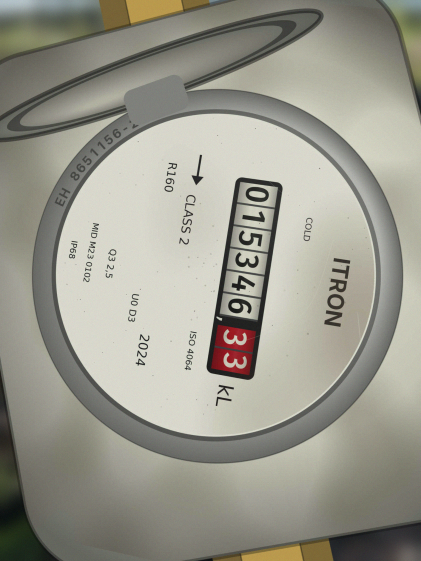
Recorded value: 15346.33 kL
